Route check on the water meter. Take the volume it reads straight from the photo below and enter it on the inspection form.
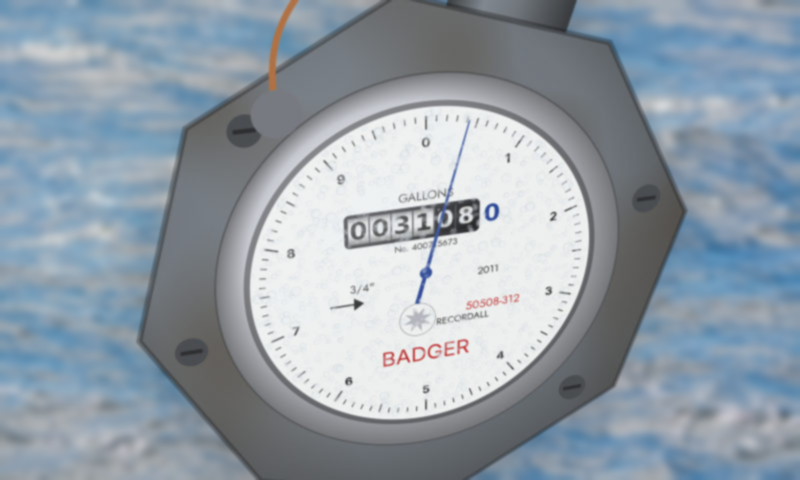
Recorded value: 31080.4 gal
